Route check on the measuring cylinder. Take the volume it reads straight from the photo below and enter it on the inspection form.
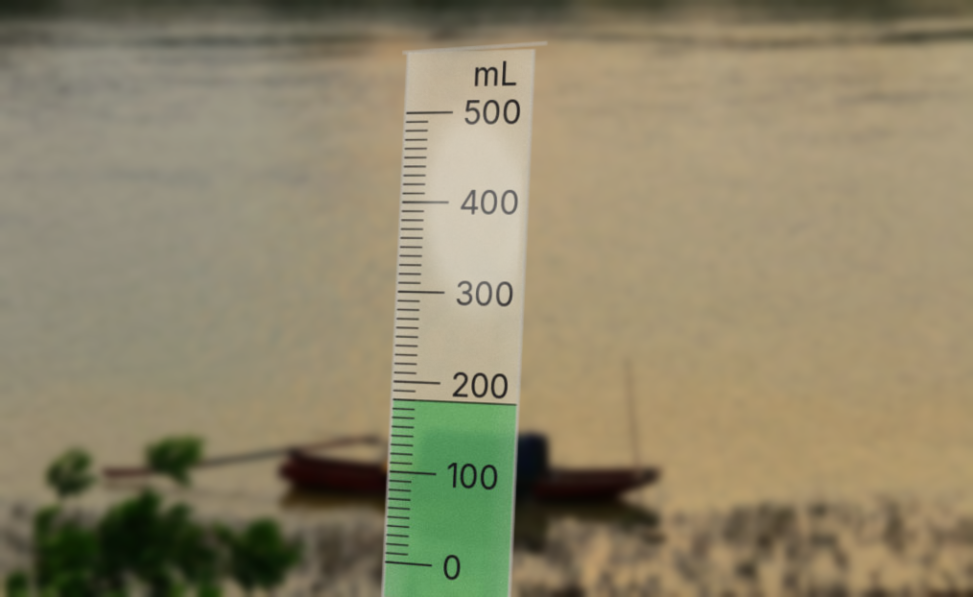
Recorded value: 180 mL
